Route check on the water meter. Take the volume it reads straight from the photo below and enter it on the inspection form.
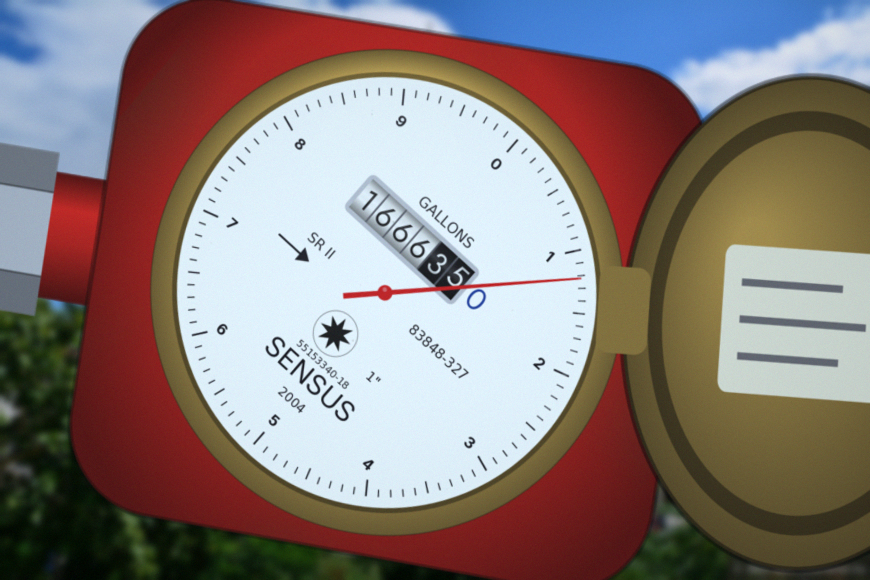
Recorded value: 1666351.2 gal
